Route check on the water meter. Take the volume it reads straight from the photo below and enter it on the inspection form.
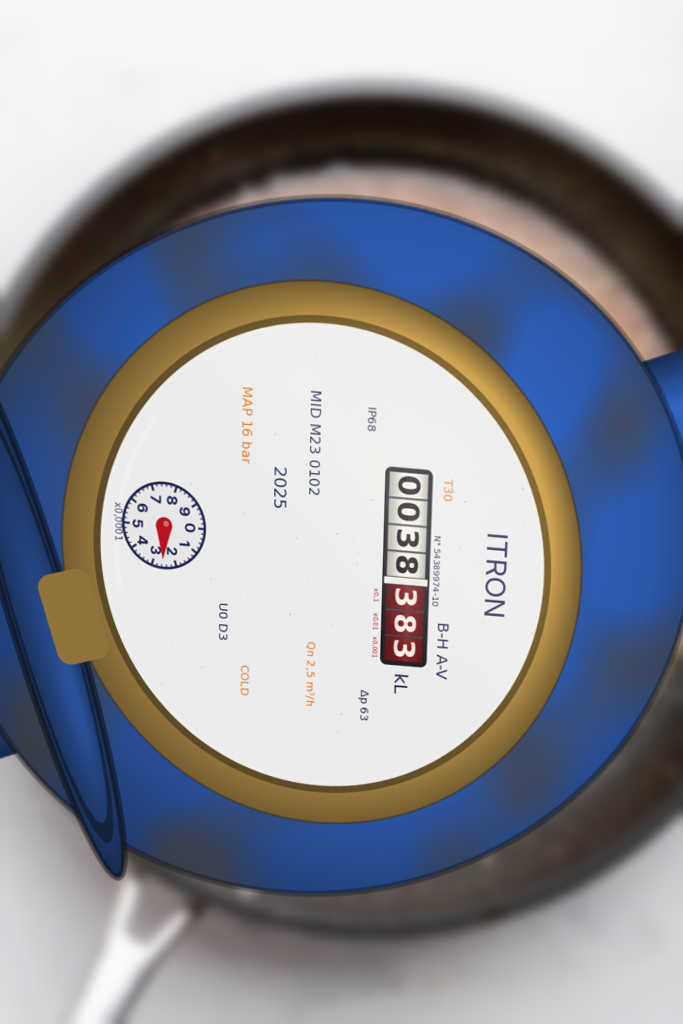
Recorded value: 38.3832 kL
